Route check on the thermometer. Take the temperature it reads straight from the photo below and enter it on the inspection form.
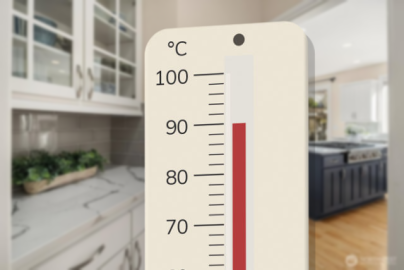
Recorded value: 90 °C
